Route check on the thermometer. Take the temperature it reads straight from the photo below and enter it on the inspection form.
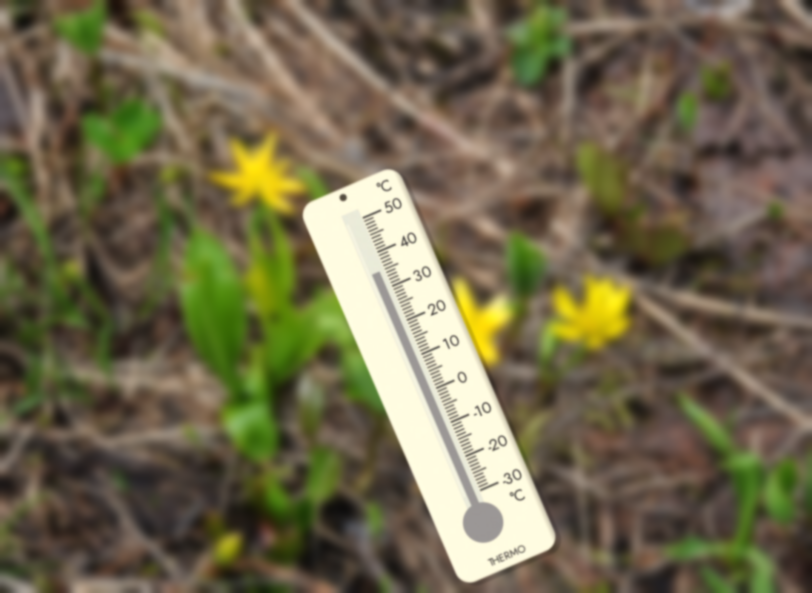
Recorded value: 35 °C
